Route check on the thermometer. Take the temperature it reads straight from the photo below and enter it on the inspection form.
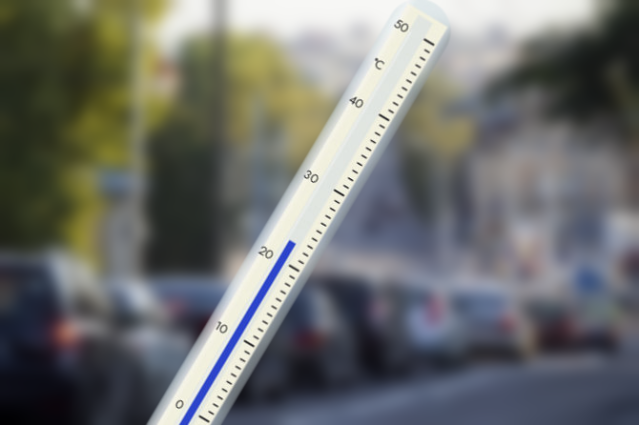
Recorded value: 22.5 °C
